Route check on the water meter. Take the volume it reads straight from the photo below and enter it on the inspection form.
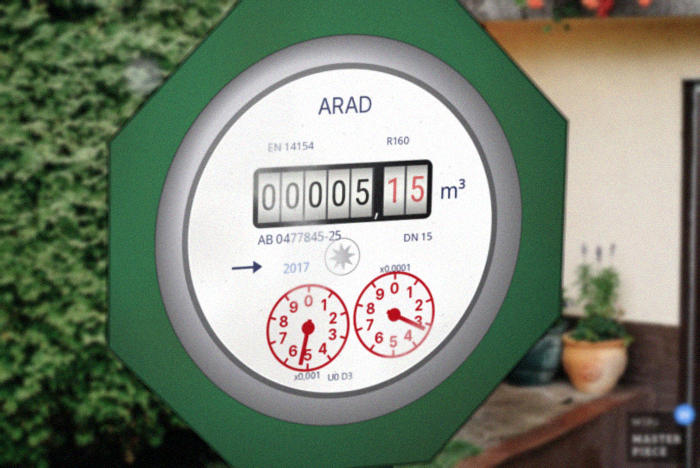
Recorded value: 5.1553 m³
